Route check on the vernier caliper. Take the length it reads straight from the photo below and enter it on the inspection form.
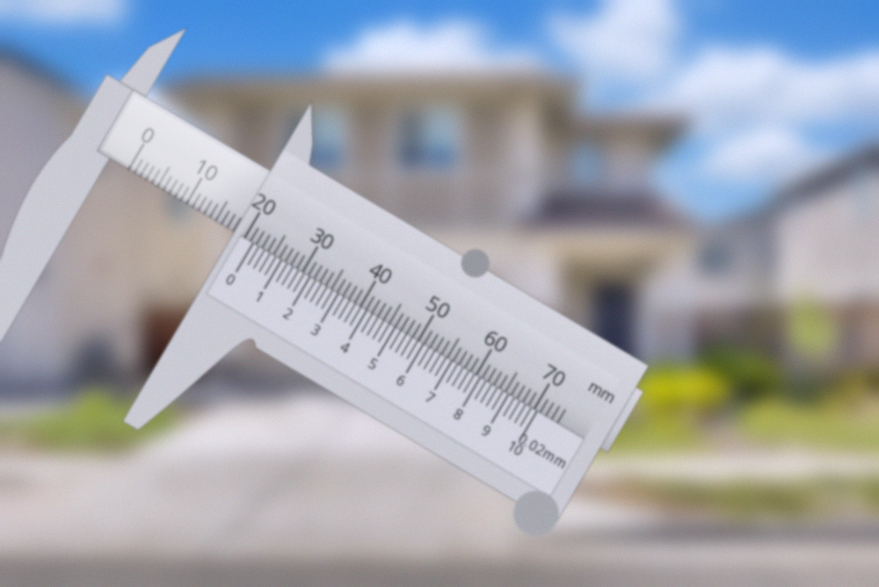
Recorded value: 21.5 mm
